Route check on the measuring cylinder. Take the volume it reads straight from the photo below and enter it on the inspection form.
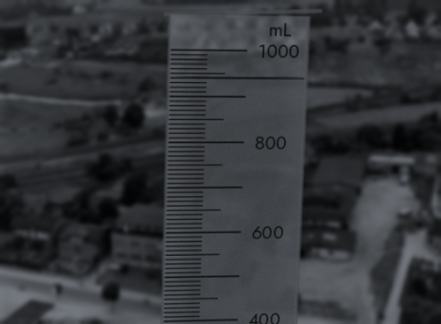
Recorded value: 940 mL
